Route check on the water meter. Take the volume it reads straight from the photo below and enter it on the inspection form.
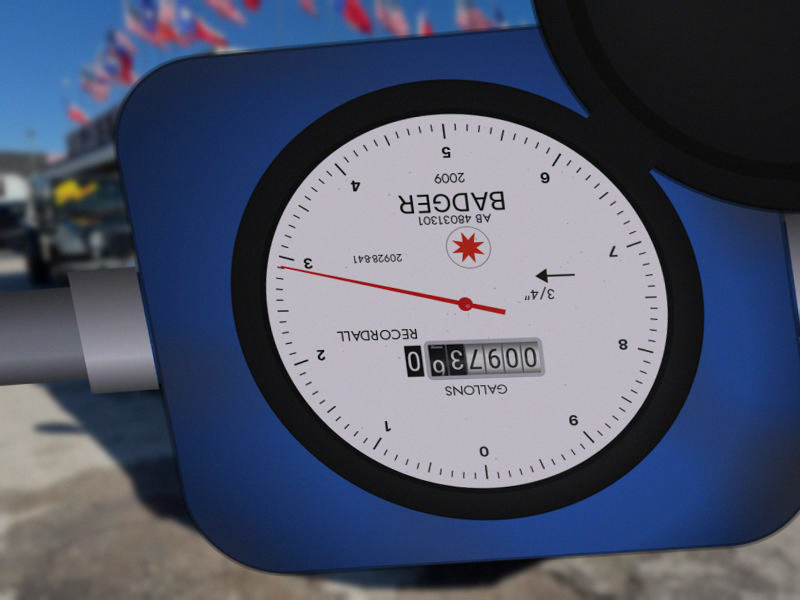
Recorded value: 97362.9 gal
